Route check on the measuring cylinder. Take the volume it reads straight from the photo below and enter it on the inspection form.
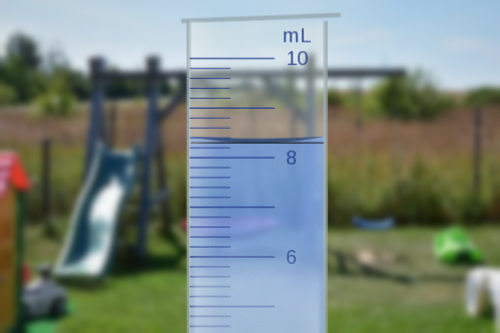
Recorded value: 8.3 mL
